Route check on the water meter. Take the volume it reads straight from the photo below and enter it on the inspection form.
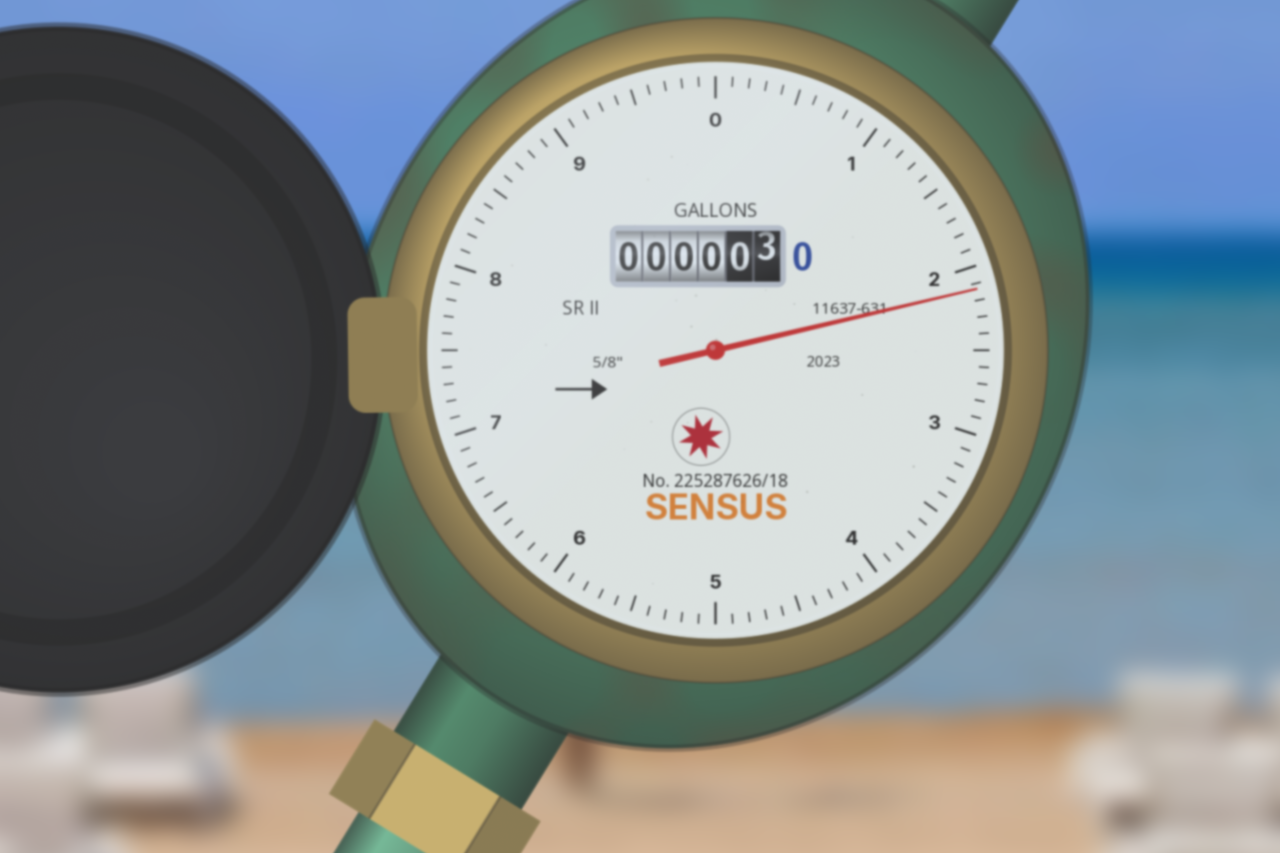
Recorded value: 32.1 gal
